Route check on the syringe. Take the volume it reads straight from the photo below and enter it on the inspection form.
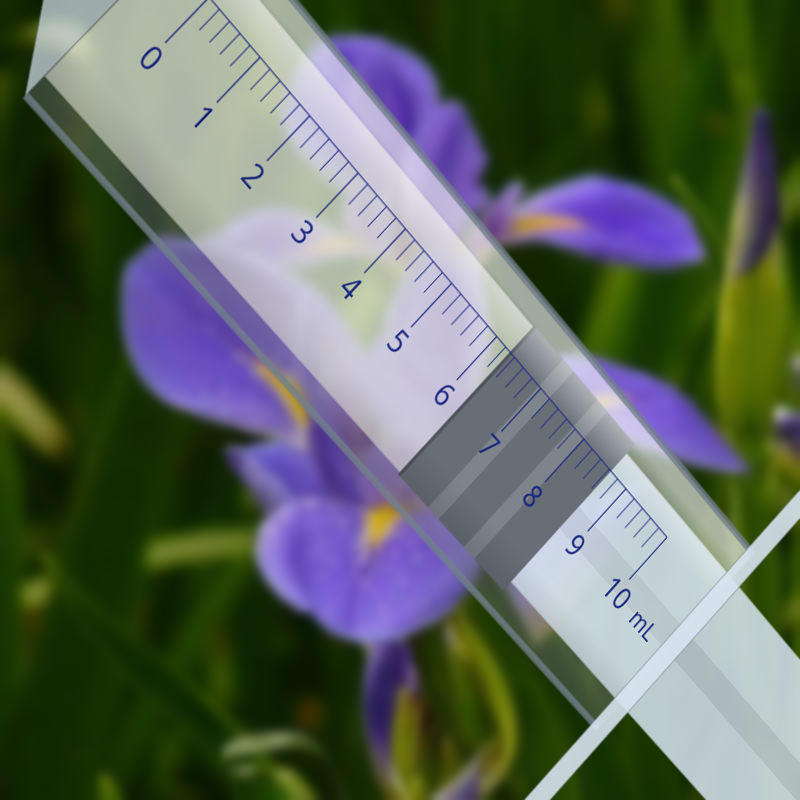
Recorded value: 6.3 mL
